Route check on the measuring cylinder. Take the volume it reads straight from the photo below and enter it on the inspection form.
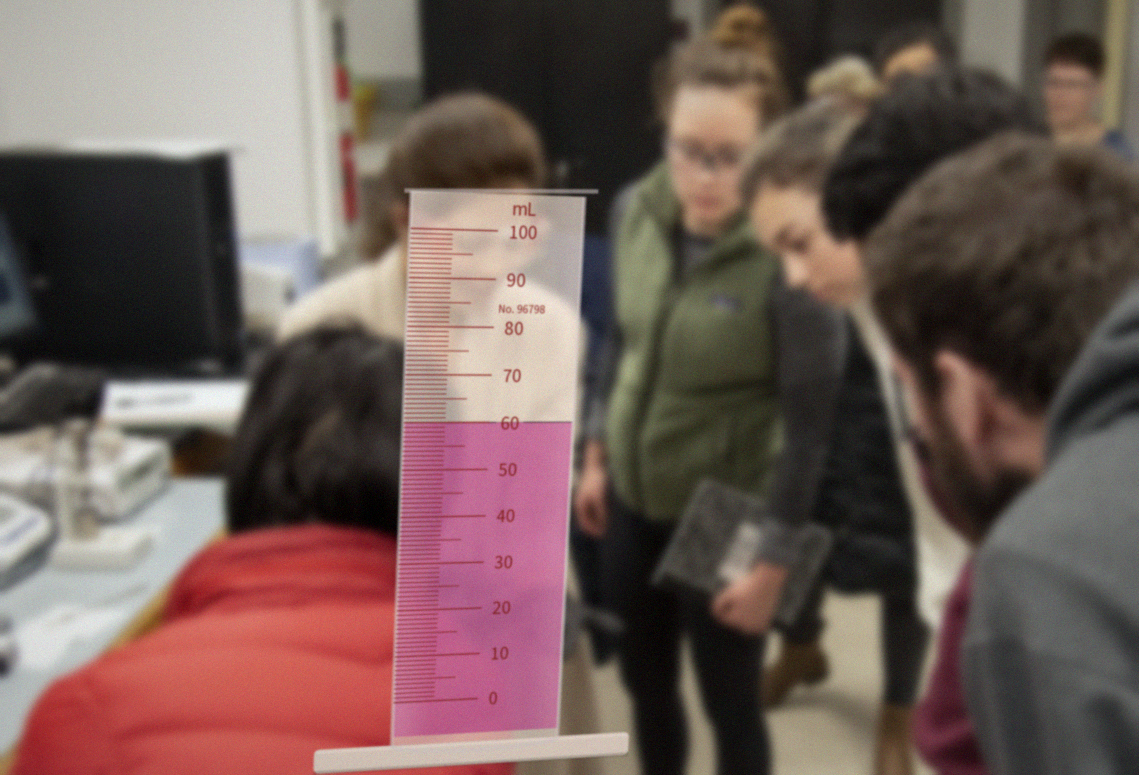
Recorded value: 60 mL
